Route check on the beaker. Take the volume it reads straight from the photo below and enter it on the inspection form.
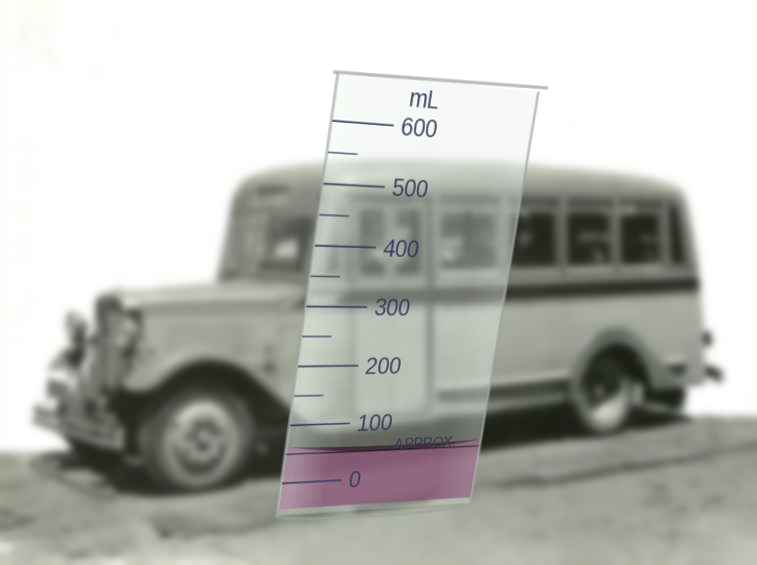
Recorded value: 50 mL
